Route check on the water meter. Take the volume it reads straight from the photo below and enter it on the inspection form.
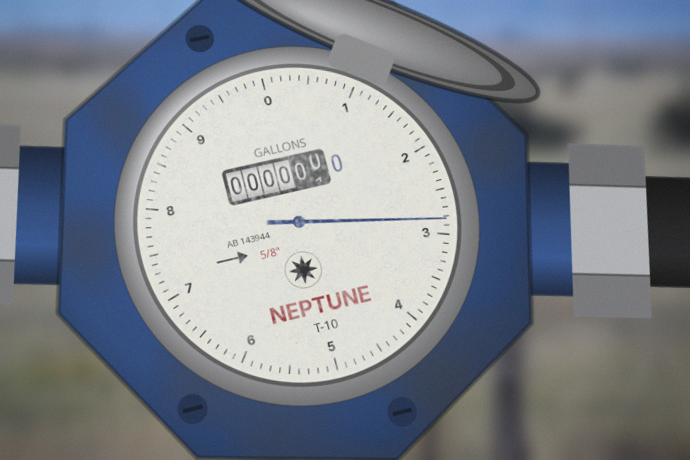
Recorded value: 2.8 gal
